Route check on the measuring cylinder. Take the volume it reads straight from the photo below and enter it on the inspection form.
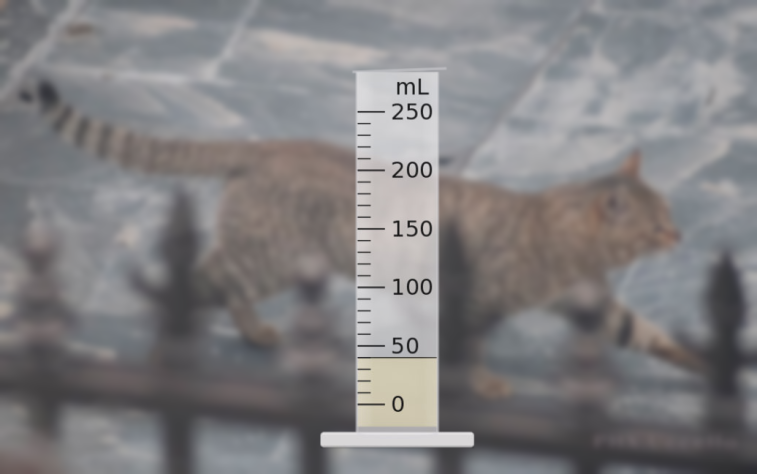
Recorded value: 40 mL
